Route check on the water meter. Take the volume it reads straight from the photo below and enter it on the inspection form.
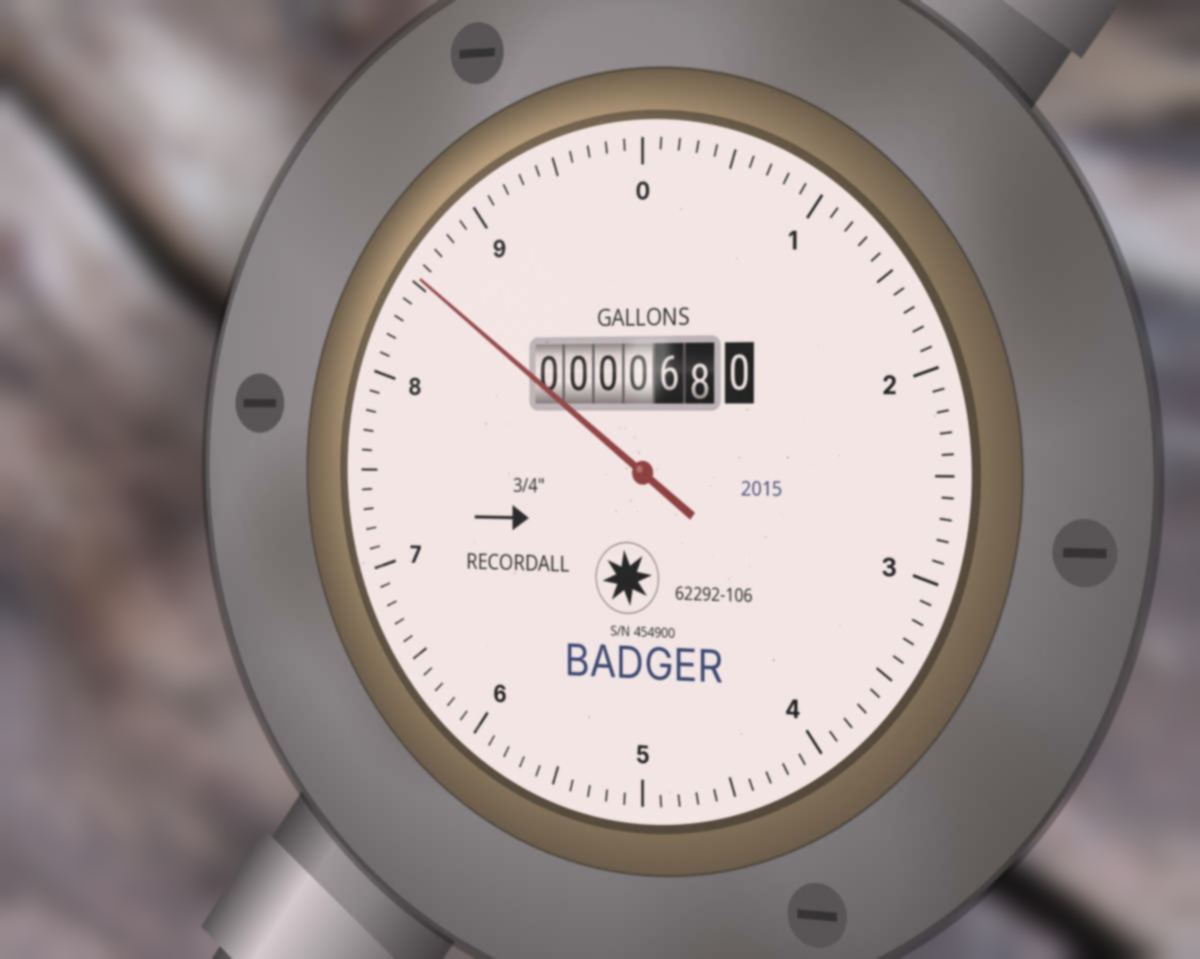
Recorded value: 678.5 gal
